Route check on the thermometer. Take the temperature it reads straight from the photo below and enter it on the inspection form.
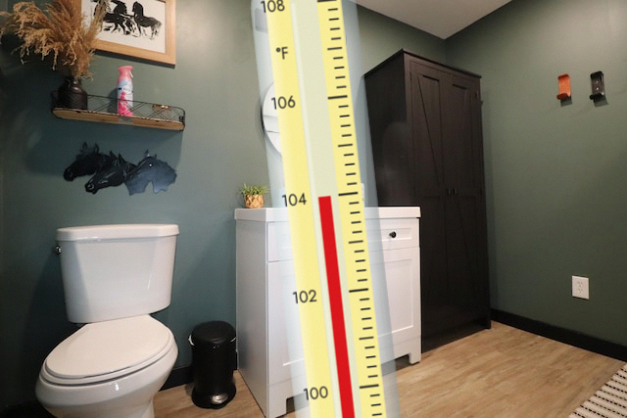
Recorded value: 104 °F
